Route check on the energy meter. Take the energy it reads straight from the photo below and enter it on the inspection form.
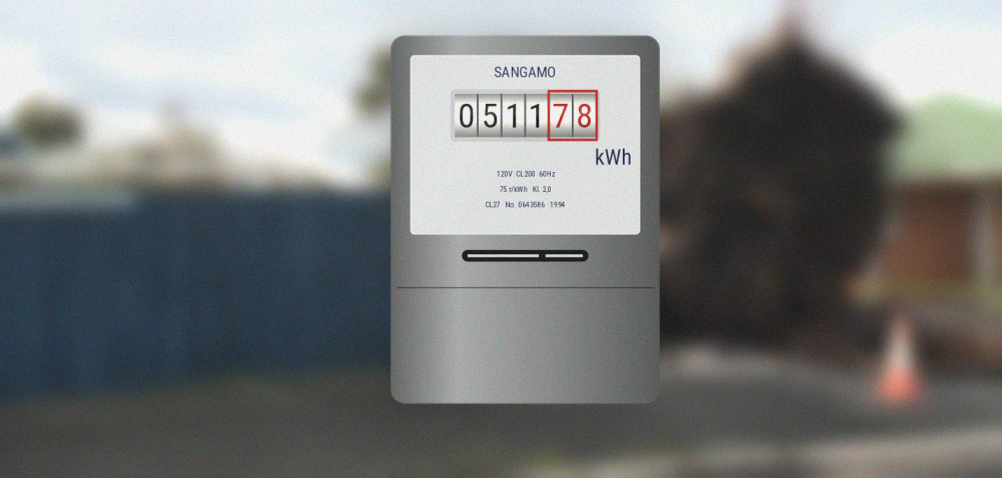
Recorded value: 511.78 kWh
